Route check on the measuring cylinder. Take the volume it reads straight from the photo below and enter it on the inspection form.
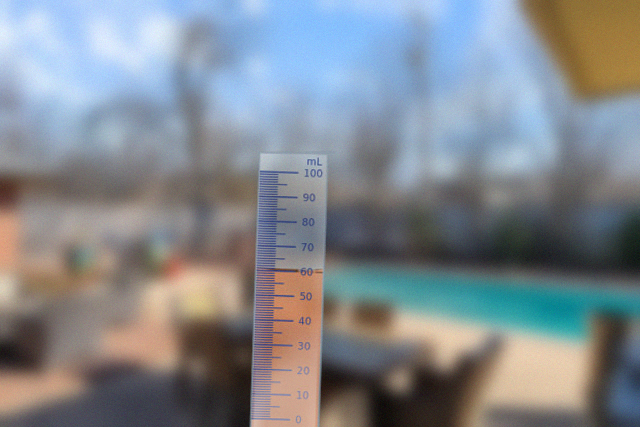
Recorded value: 60 mL
